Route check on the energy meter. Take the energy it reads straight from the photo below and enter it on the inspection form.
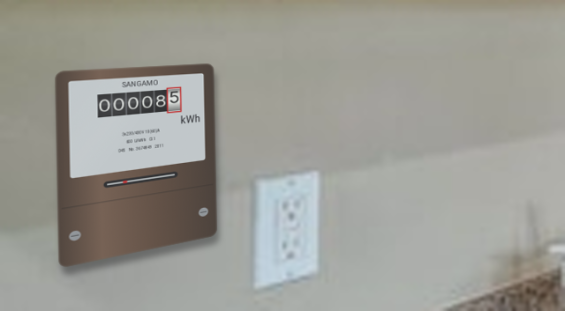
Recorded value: 8.5 kWh
